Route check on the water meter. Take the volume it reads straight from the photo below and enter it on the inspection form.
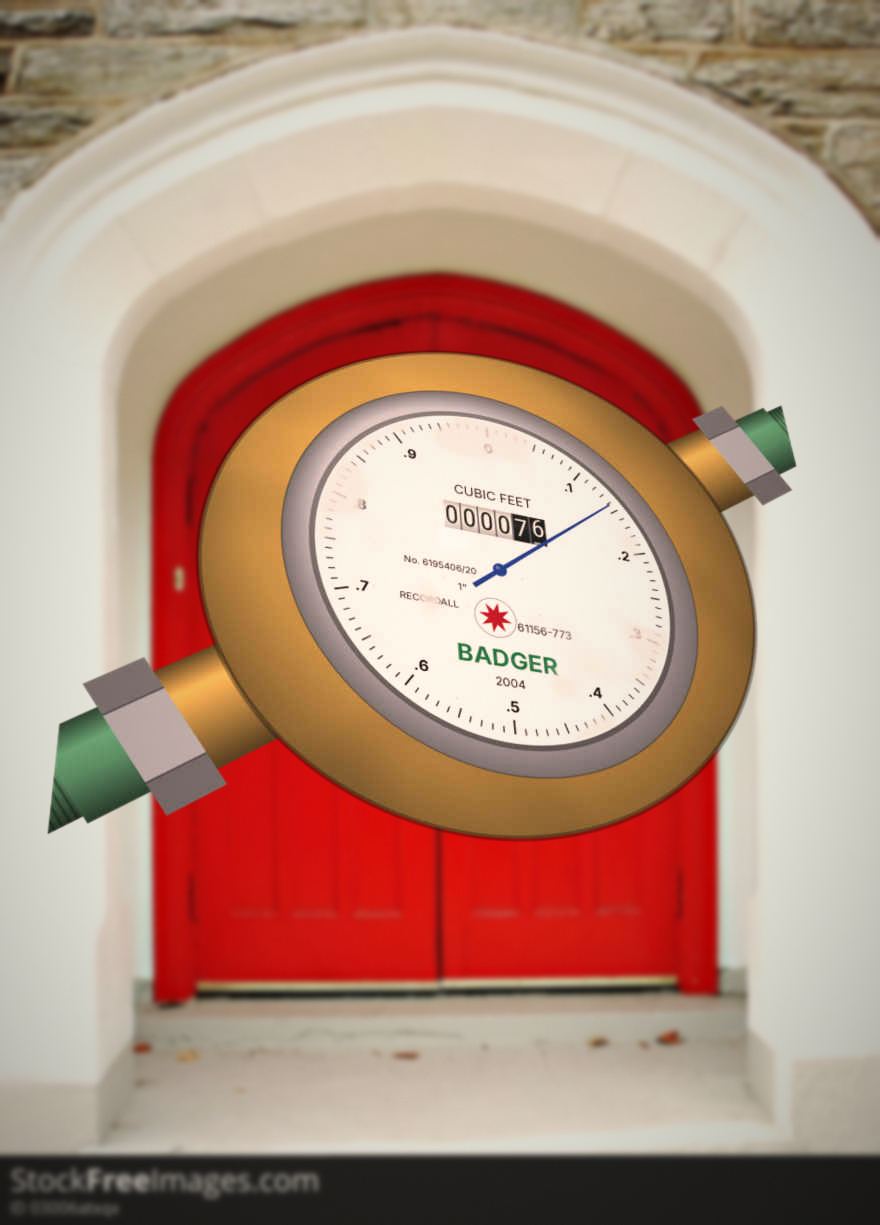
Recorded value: 76.14 ft³
